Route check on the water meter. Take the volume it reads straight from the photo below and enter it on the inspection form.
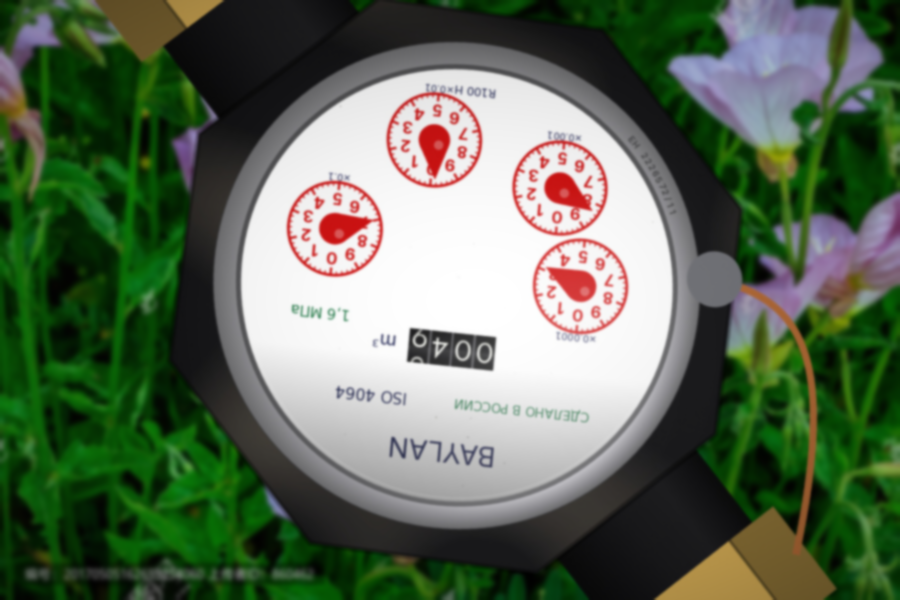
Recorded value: 48.6983 m³
